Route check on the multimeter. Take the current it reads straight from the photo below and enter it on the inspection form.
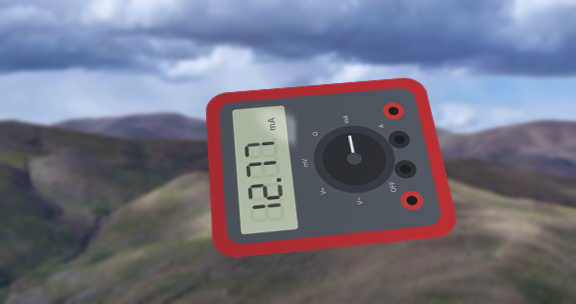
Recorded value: 12.77 mA
